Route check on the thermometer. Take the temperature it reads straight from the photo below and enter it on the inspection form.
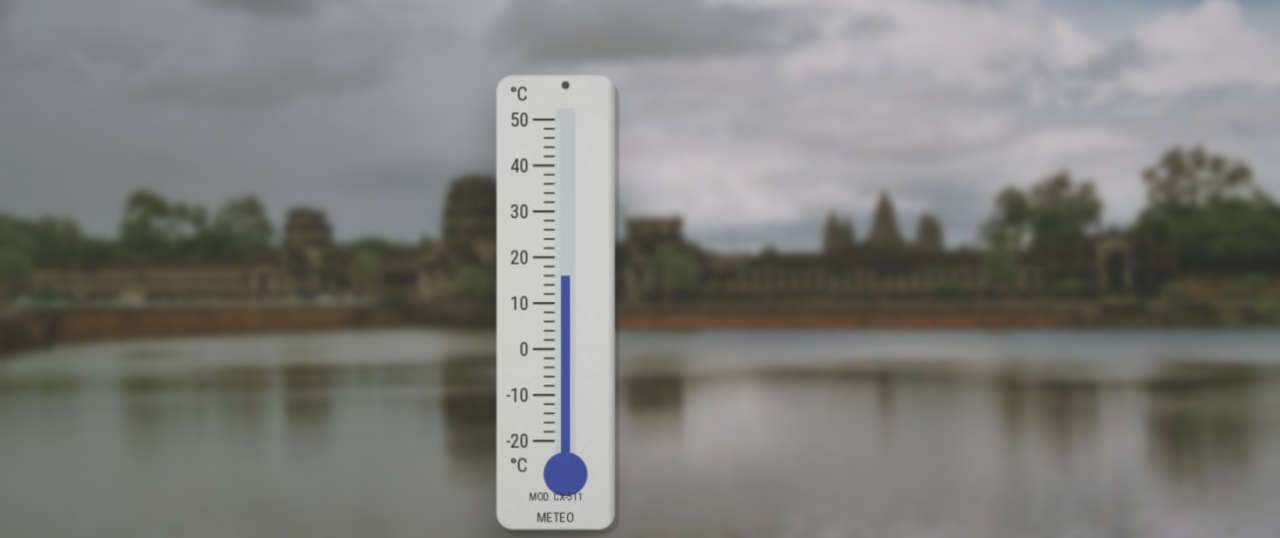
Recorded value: 16 °C
